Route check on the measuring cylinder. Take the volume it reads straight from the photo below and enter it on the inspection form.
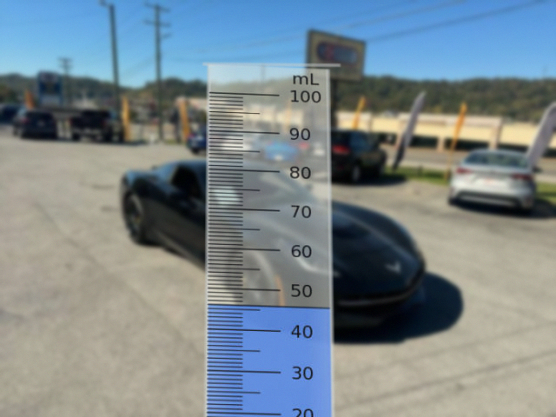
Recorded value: 46 mL
